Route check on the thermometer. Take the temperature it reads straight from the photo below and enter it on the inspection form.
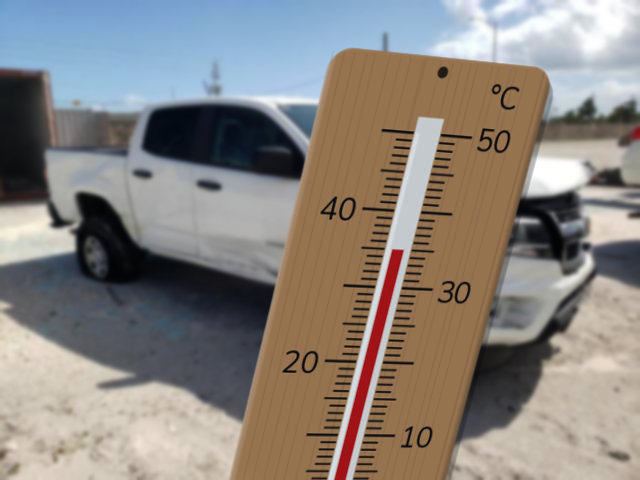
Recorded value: 35 °C
